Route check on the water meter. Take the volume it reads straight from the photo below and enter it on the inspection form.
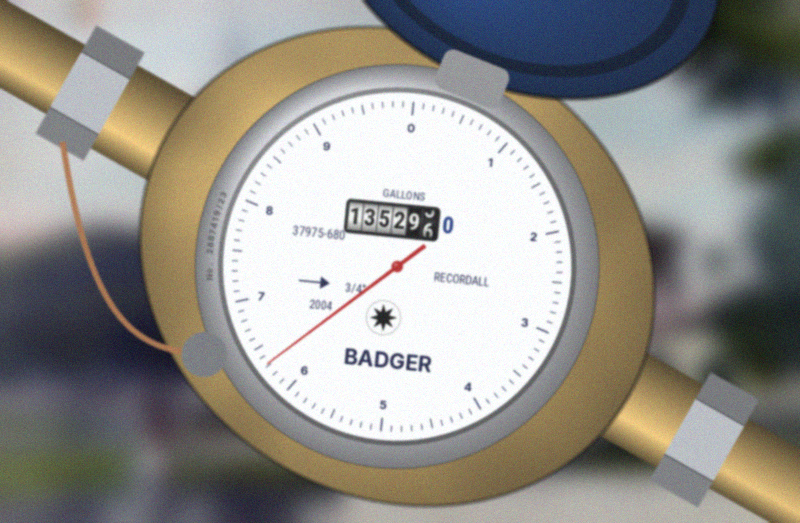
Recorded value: 1352956.3 gal
